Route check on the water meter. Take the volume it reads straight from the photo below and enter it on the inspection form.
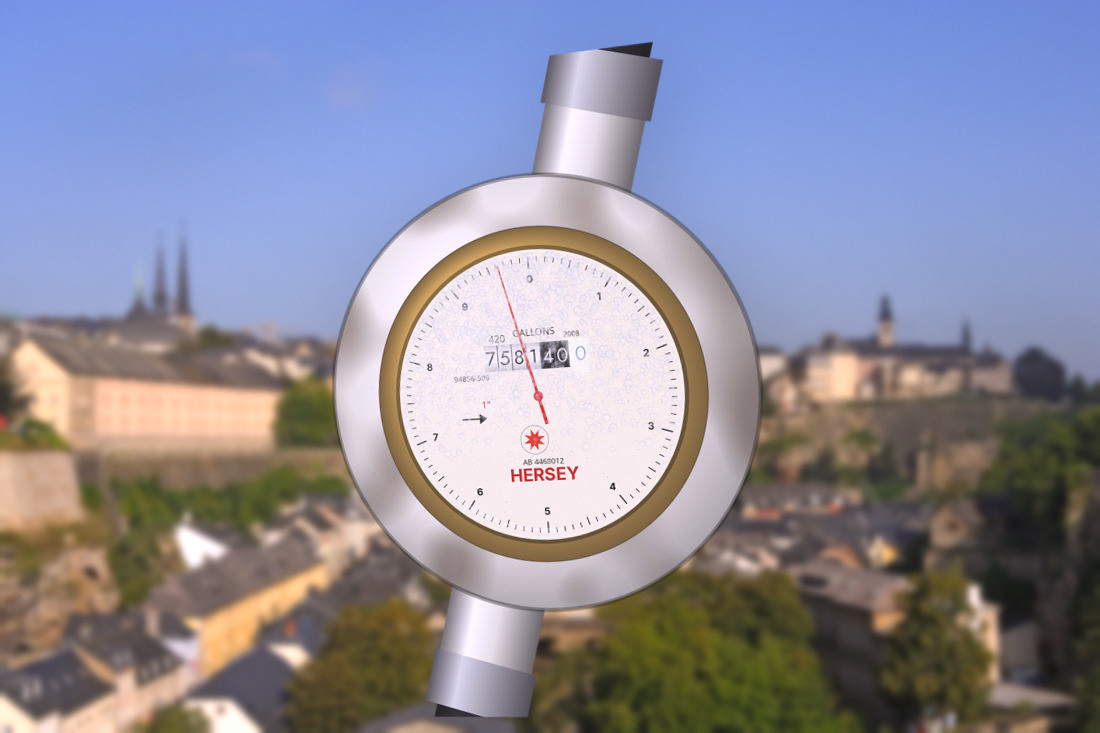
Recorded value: 7581399.6 gal
